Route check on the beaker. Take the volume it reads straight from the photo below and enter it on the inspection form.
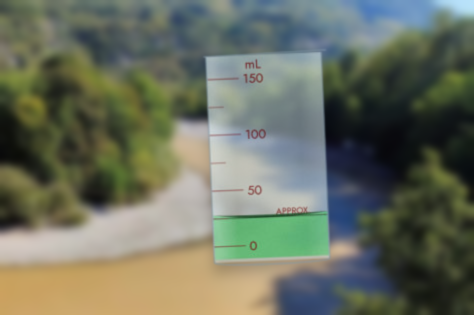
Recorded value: 25 mL
